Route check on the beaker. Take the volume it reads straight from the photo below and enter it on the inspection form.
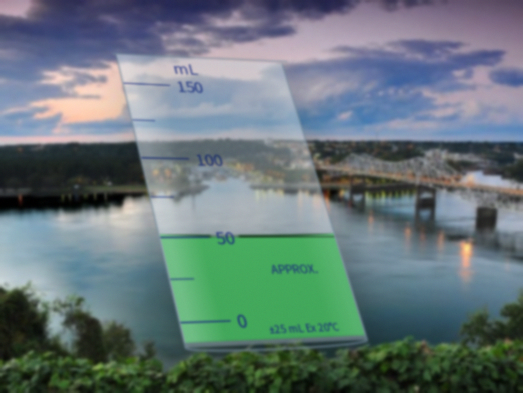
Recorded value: 50 mL
